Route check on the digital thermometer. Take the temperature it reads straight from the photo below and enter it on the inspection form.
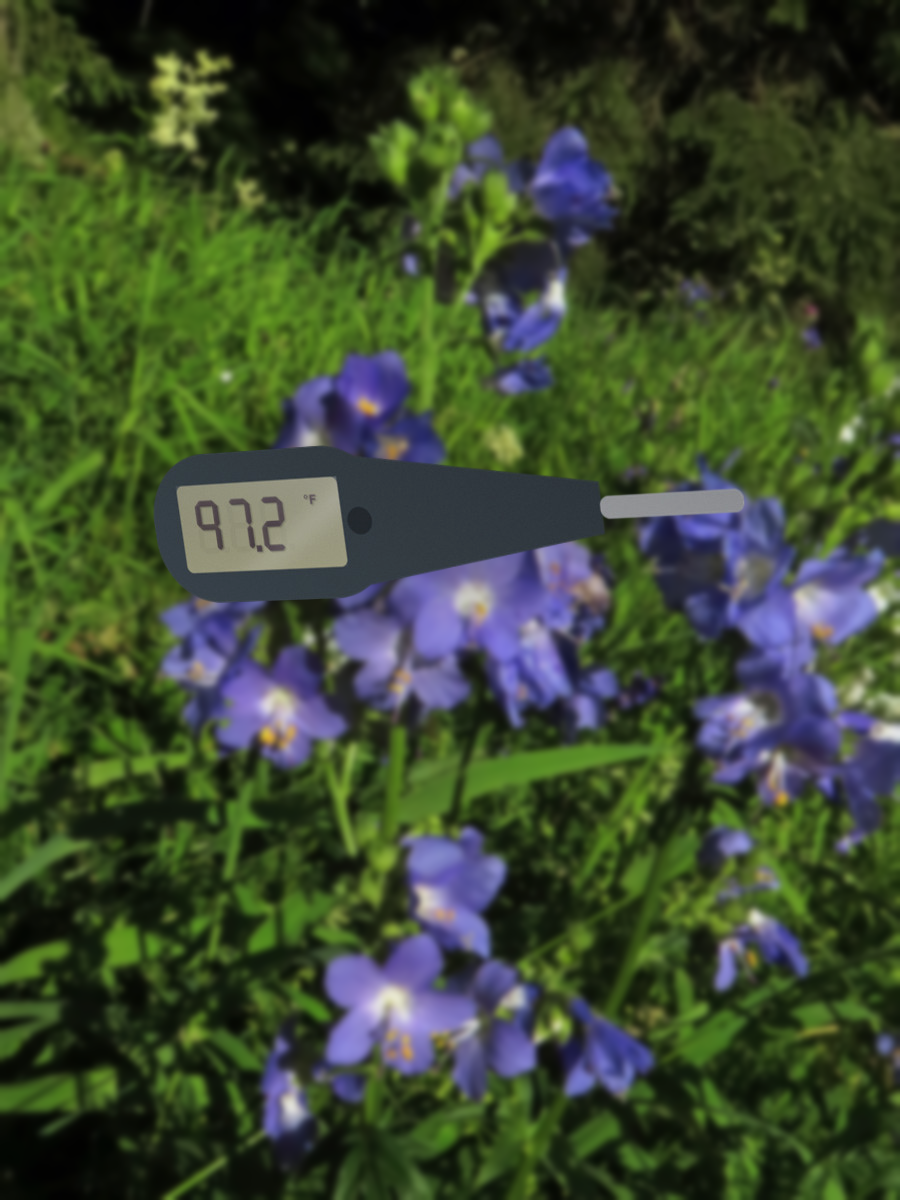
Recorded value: 97.2 °F
